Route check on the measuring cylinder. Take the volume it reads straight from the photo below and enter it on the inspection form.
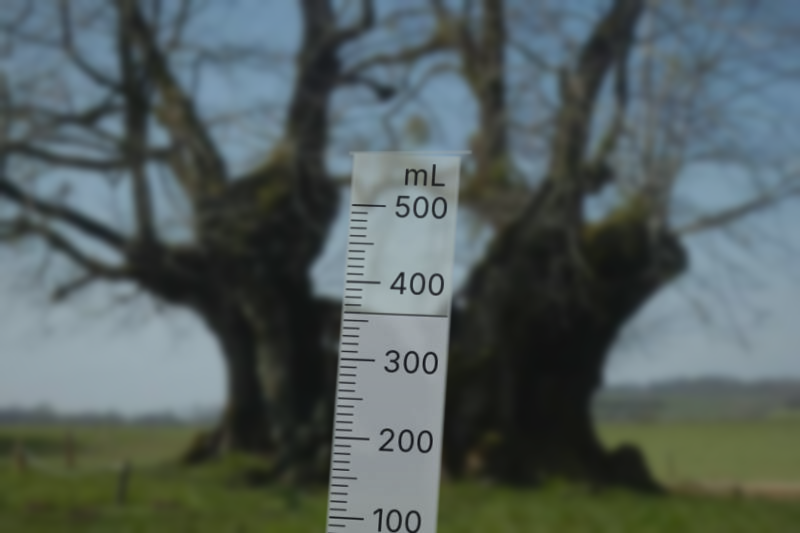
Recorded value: 360 mL
